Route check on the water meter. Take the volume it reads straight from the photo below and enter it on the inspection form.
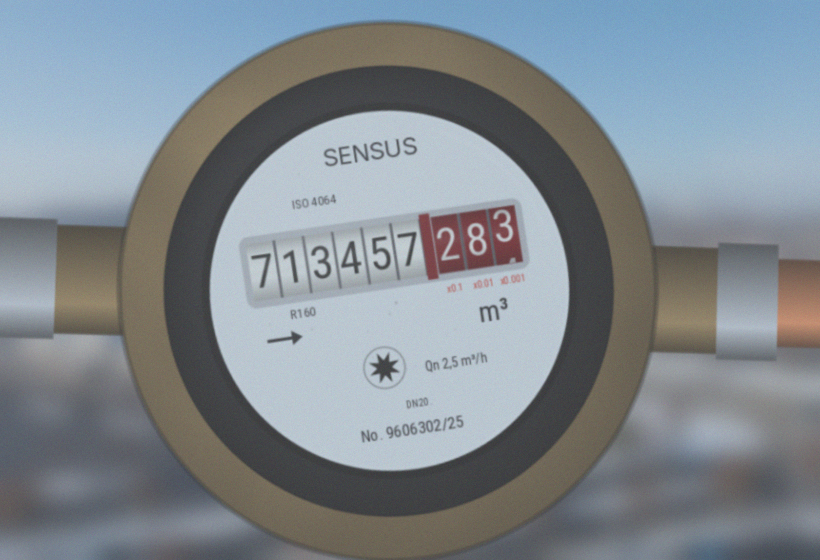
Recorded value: 713457.283 m³
